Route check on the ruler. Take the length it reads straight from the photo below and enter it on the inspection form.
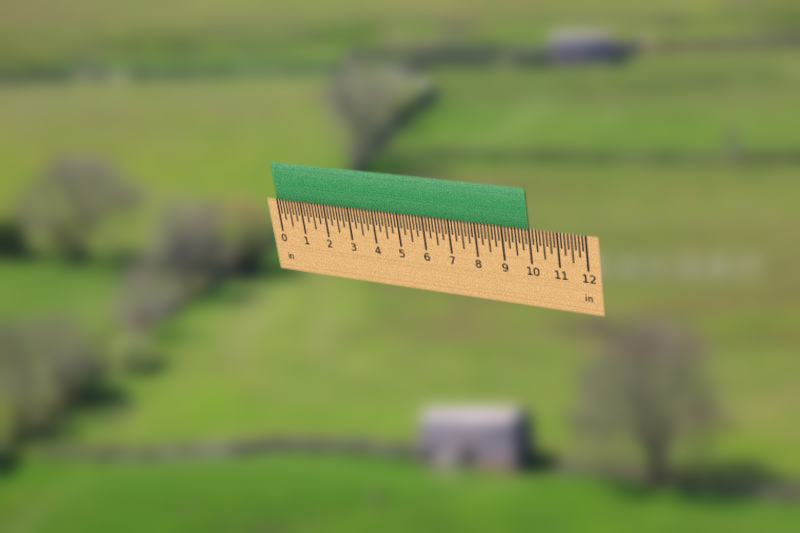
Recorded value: 10 in
